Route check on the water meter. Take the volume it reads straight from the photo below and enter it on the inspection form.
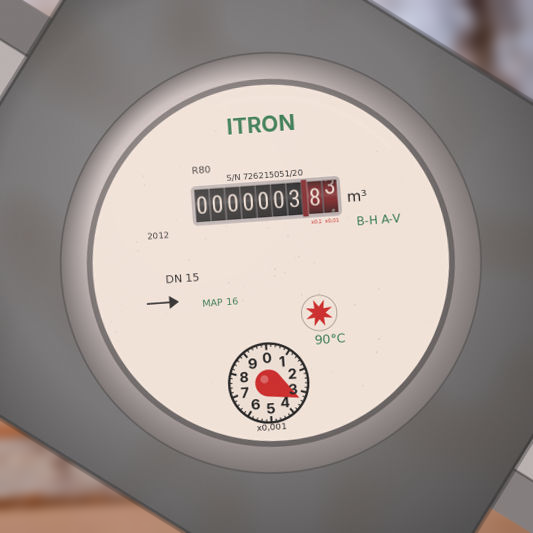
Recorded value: 3.833 m³
